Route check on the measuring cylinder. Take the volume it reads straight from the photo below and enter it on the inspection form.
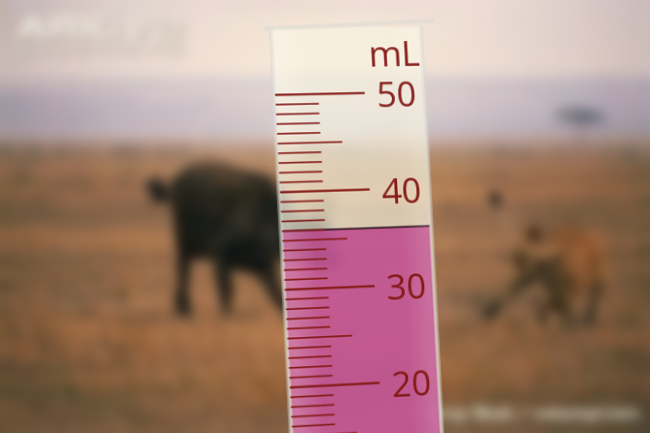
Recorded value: 36 mL
